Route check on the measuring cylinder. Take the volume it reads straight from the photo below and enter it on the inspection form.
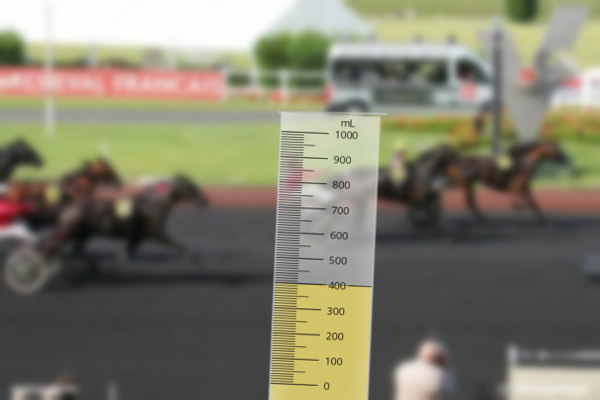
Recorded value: 400 mL
